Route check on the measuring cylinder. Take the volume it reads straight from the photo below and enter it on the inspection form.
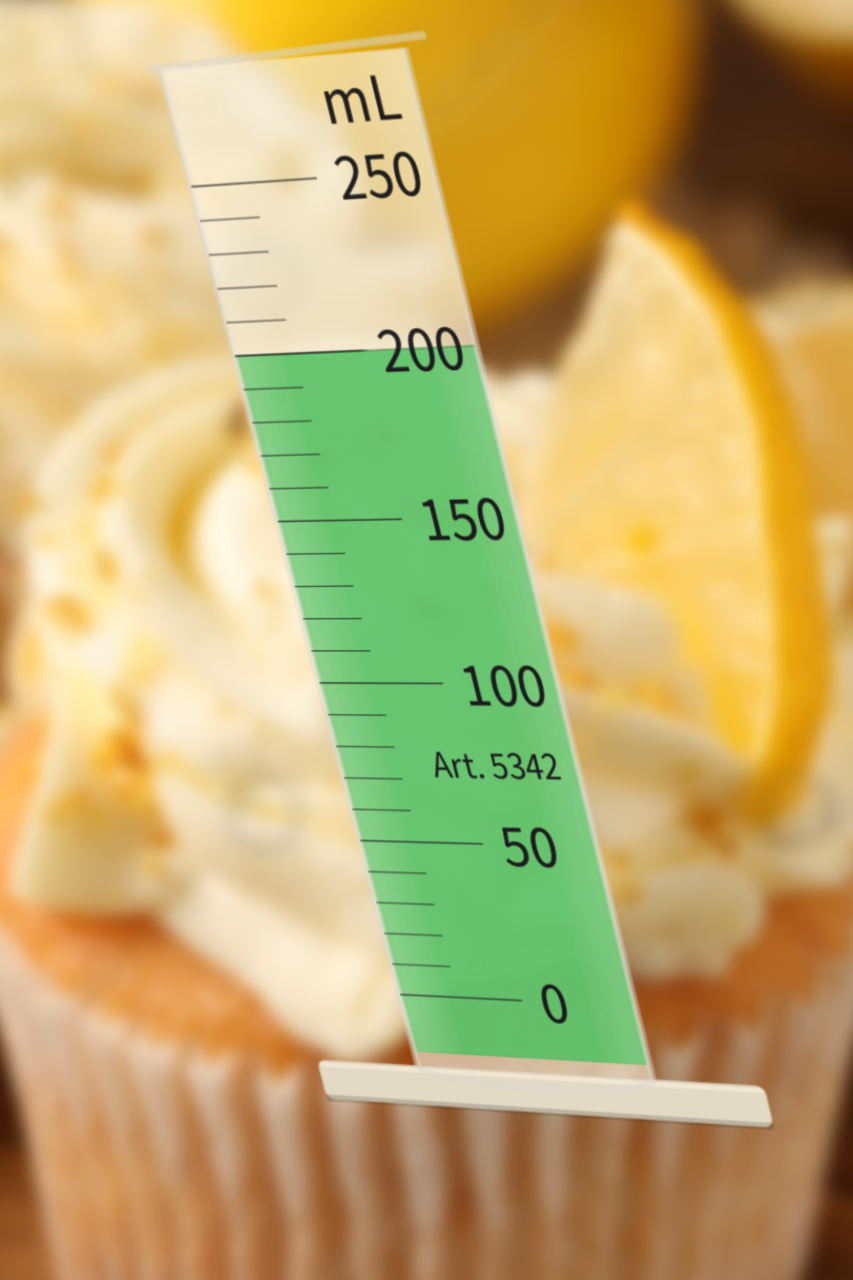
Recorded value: 200 mL
